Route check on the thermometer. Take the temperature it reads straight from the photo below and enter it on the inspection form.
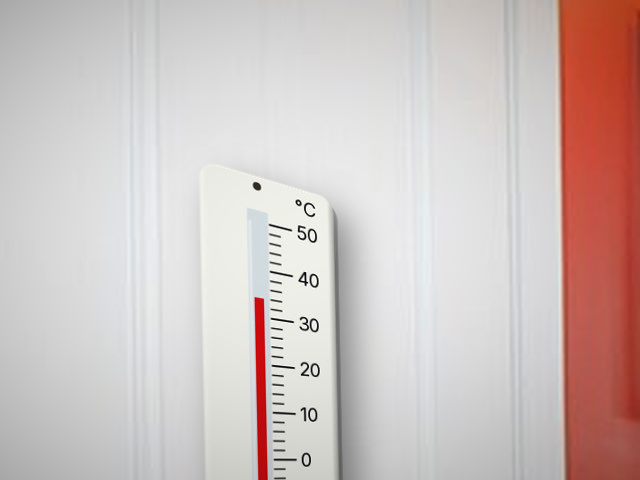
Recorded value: 34 °C
